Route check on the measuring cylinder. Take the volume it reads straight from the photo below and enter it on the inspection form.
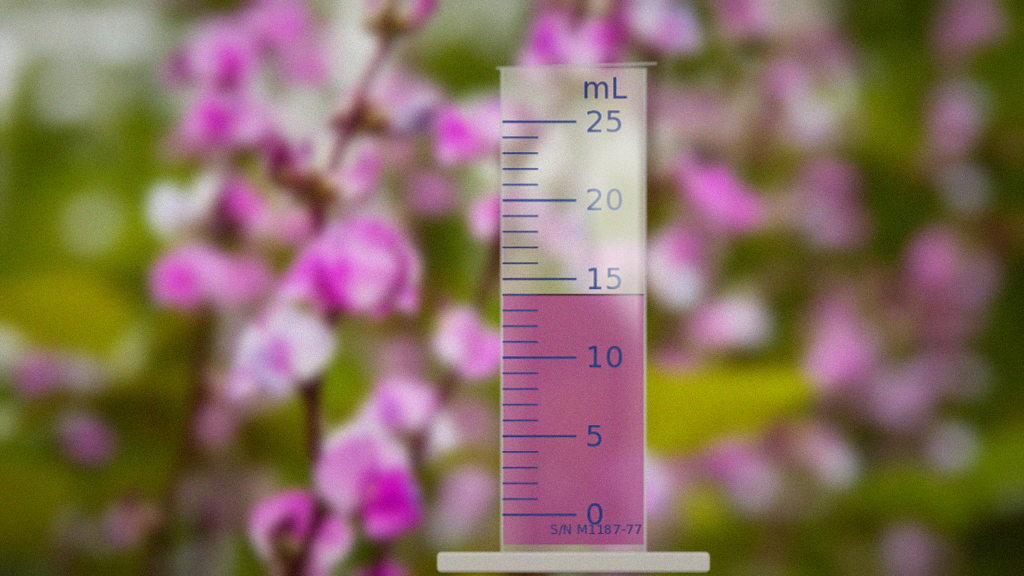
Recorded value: 14 mL
